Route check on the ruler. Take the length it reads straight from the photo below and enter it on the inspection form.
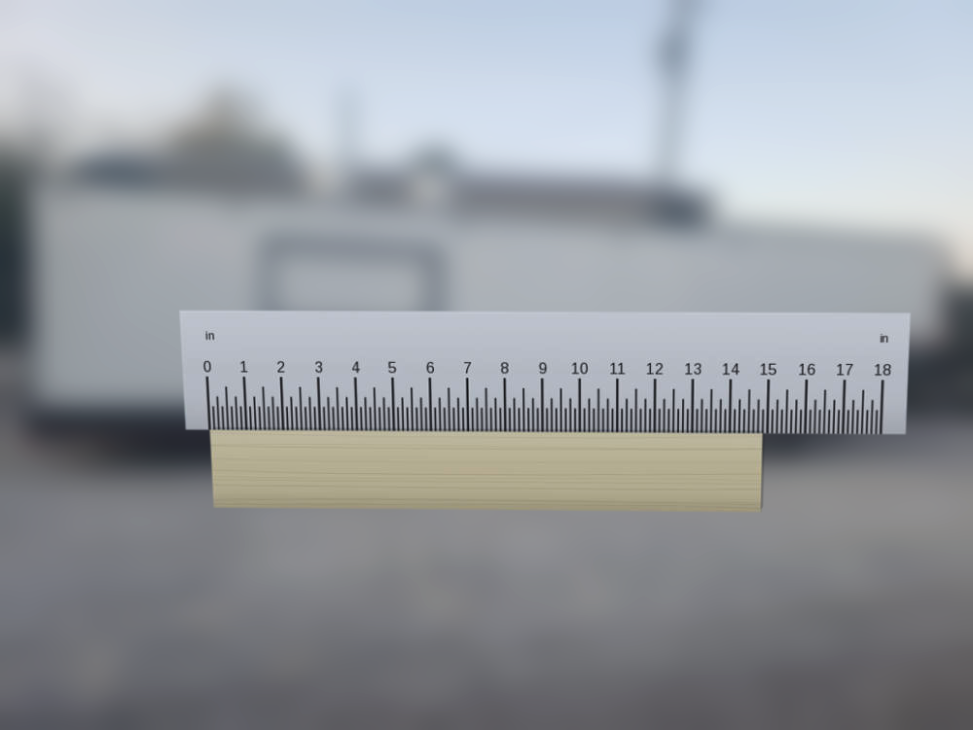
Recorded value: 14.875 in
